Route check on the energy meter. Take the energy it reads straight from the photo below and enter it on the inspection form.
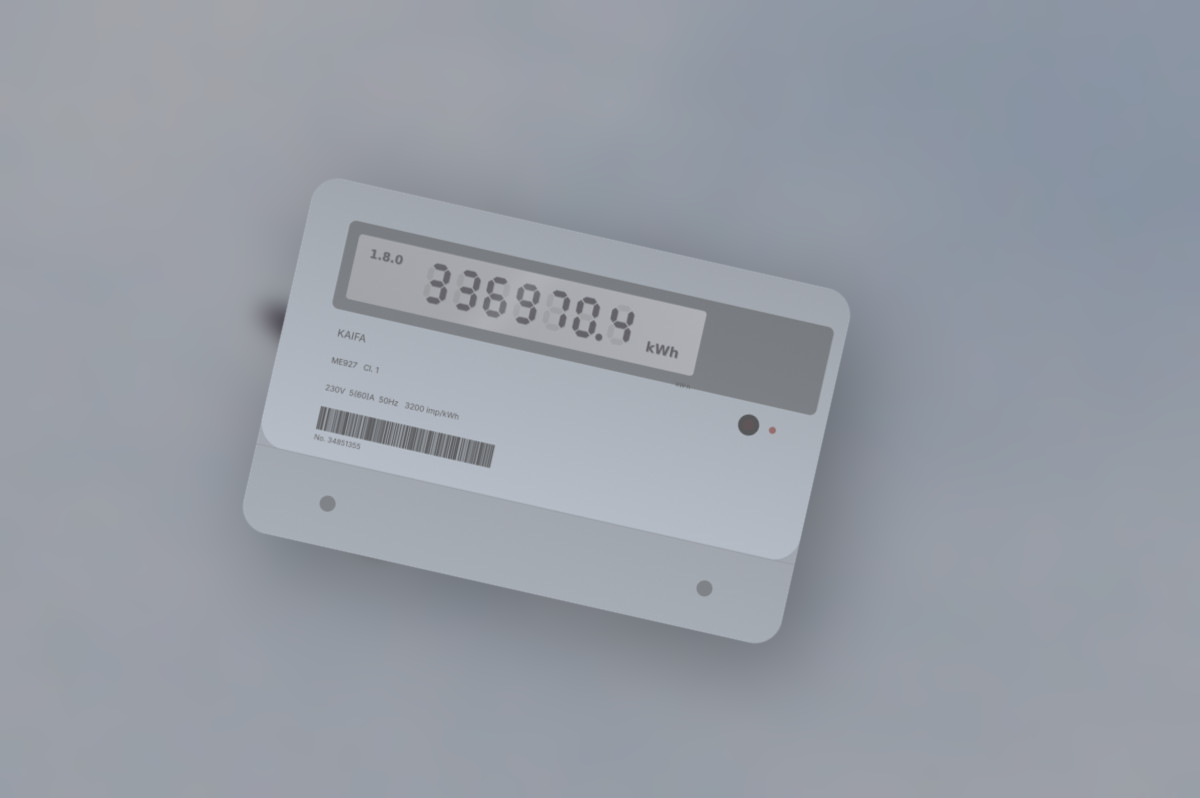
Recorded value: 336970.4 kWh
